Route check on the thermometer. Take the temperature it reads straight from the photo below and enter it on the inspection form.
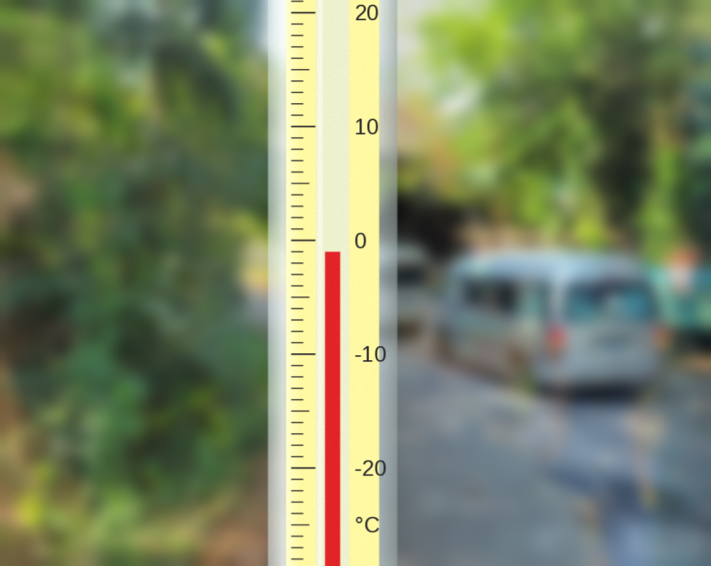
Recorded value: -1 °C
